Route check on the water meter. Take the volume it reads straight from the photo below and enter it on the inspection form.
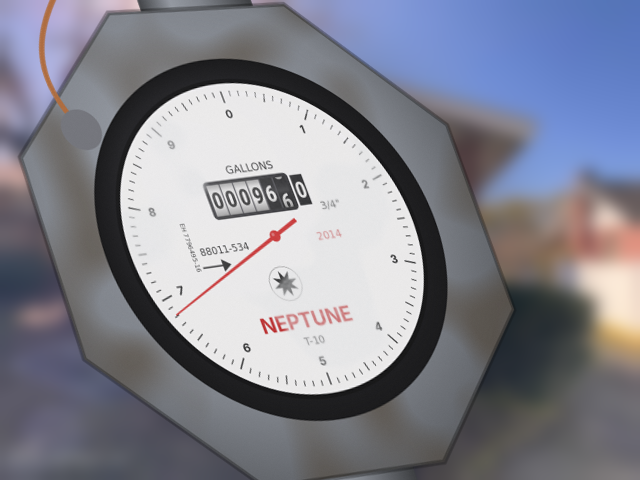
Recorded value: 9656.8 gal
